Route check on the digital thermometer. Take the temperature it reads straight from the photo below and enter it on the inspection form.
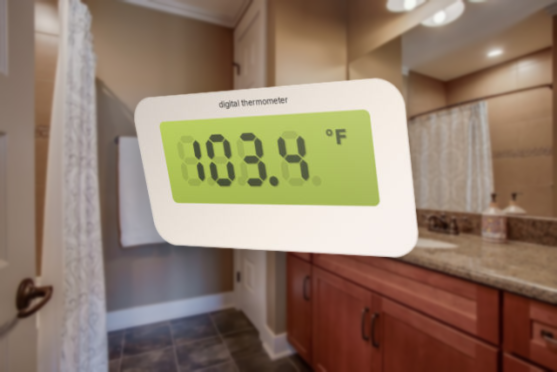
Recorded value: 103.4 °F
